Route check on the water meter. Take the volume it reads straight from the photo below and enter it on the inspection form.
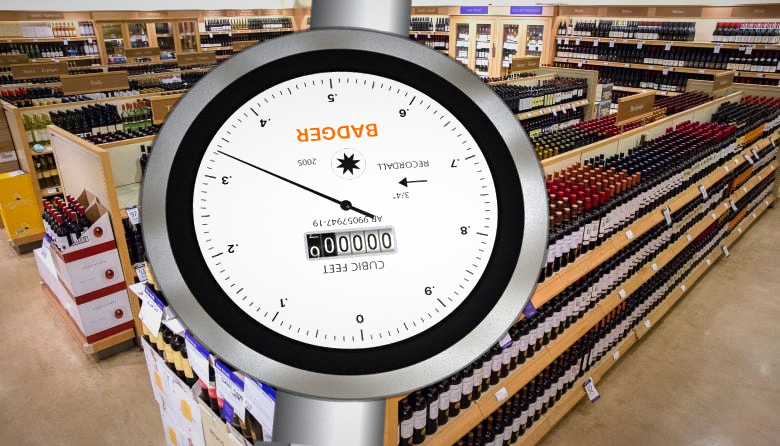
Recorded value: 6.33 ft³
